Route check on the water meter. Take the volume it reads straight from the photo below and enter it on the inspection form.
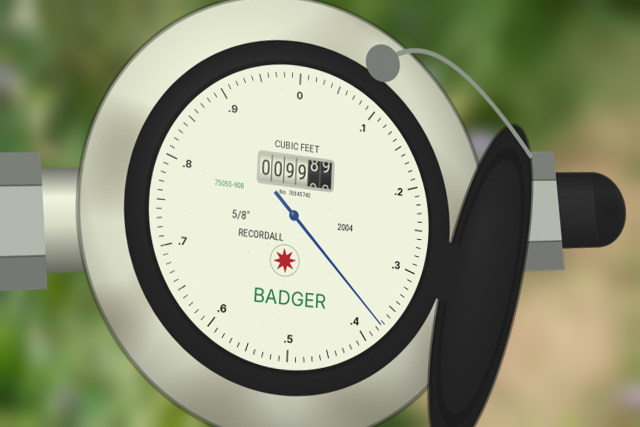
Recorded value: 9989.37 ft³
